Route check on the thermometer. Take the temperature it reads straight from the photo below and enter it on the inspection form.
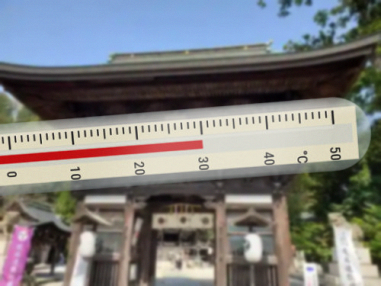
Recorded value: 30 °C
